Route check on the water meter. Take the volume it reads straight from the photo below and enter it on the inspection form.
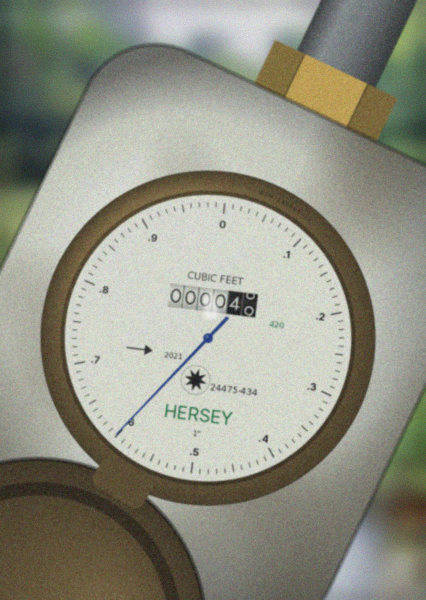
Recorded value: 48.60 ft³
